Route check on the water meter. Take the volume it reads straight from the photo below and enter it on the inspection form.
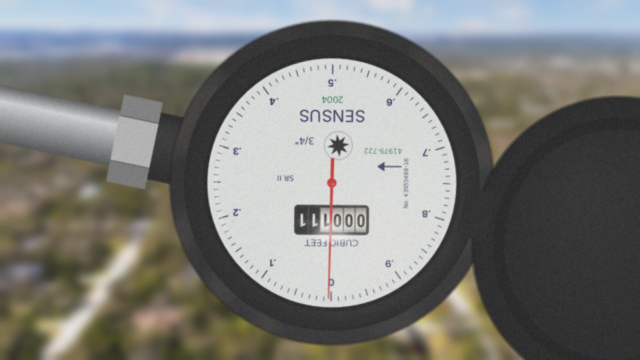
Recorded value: 111.00 ft³
